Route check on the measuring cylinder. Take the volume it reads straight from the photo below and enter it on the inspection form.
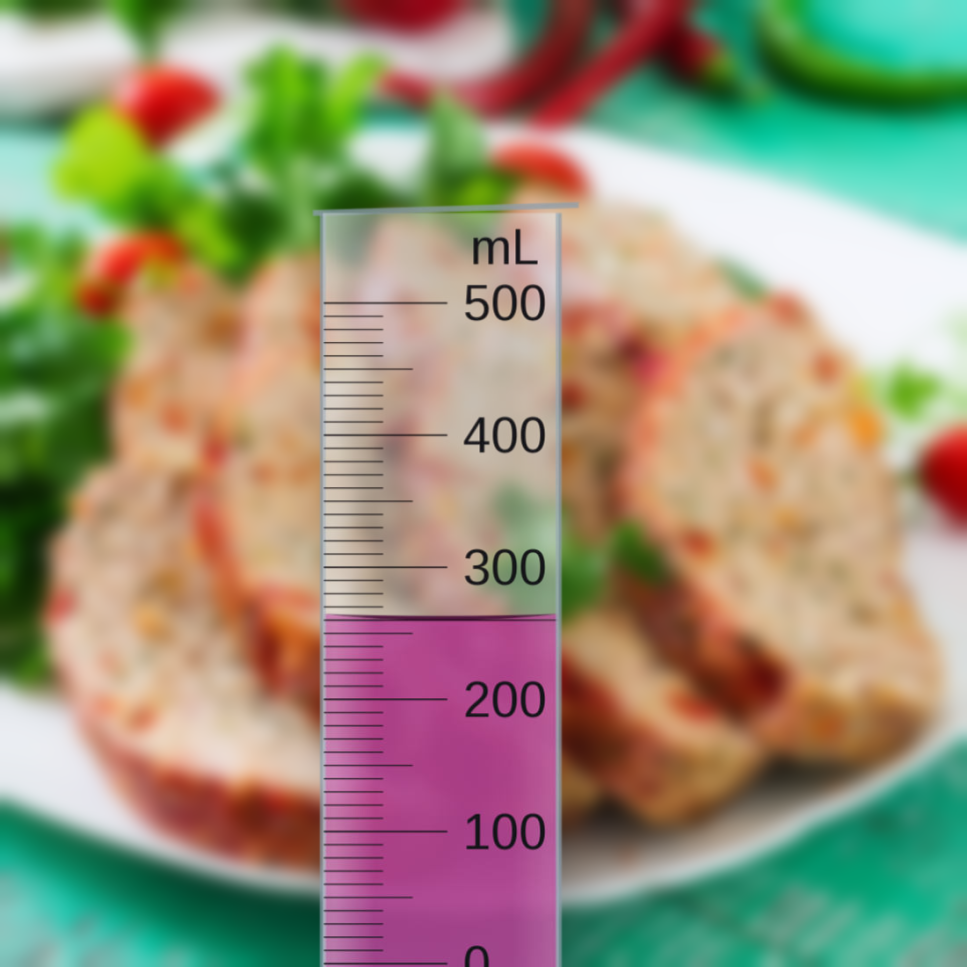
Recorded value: 260 mL
